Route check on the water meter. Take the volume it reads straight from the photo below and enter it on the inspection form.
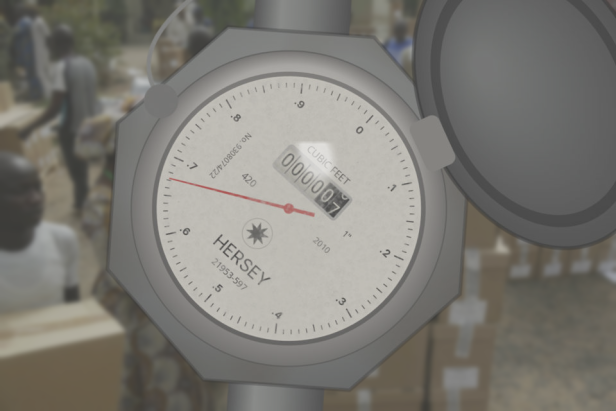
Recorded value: 6.67 ft³
